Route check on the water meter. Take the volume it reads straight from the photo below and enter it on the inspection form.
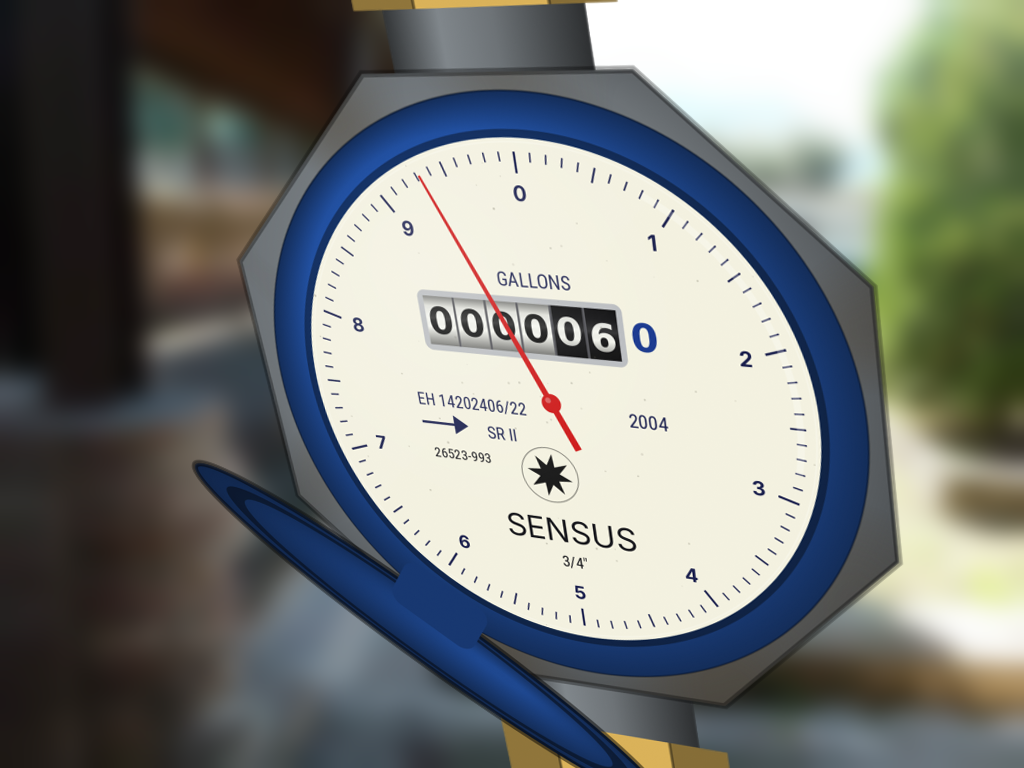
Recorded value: 59.3 gal
